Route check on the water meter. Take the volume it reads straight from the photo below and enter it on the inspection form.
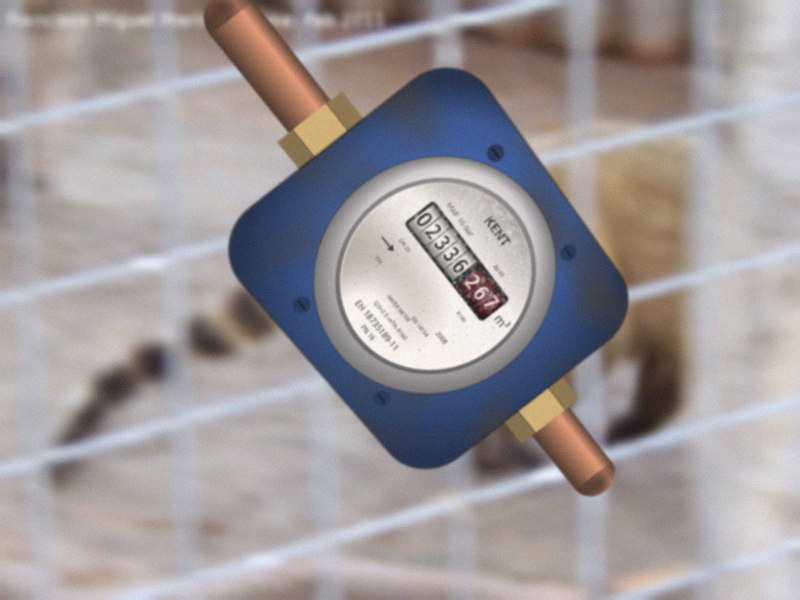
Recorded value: 2336.267 m³
